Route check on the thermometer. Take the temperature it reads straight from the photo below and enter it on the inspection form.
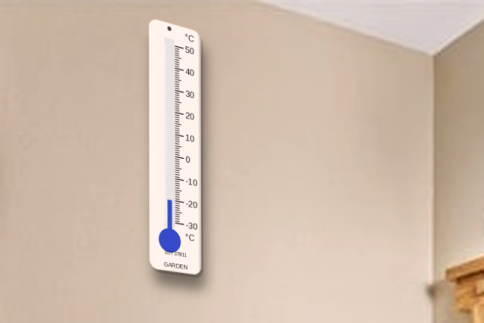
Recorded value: -20 °C
